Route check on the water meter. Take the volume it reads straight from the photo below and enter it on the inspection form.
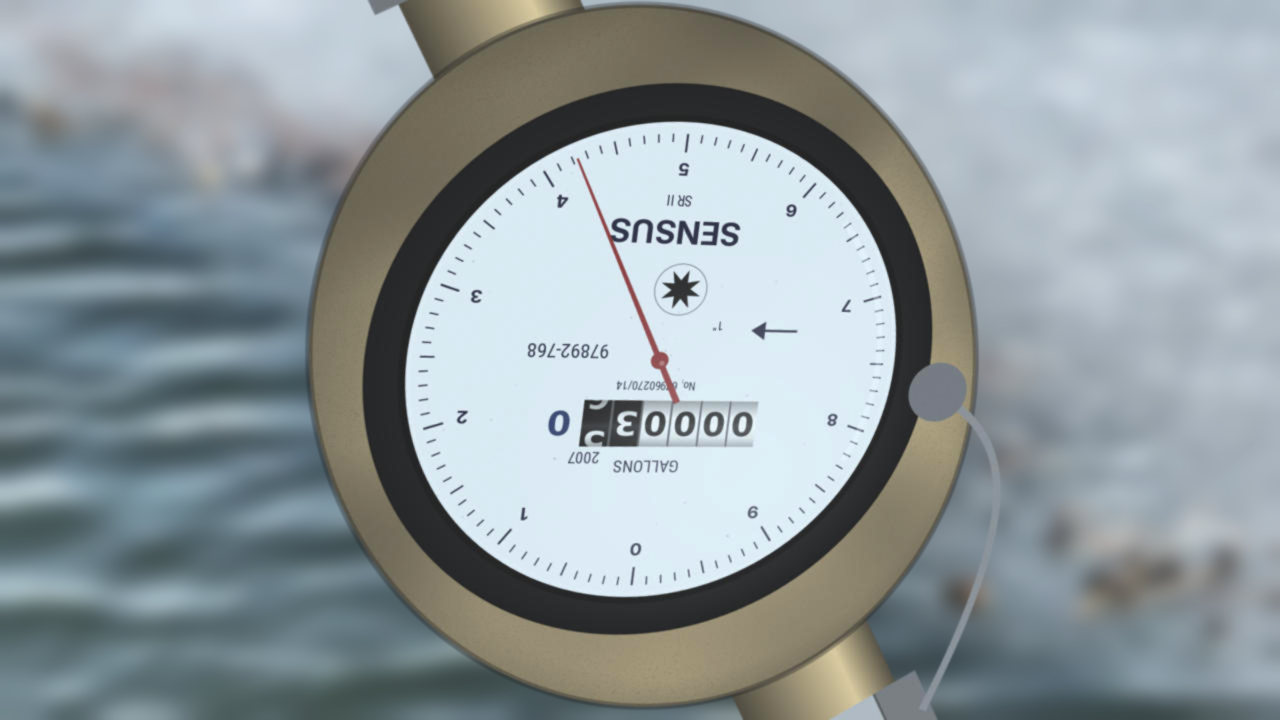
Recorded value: 354.2 gal
